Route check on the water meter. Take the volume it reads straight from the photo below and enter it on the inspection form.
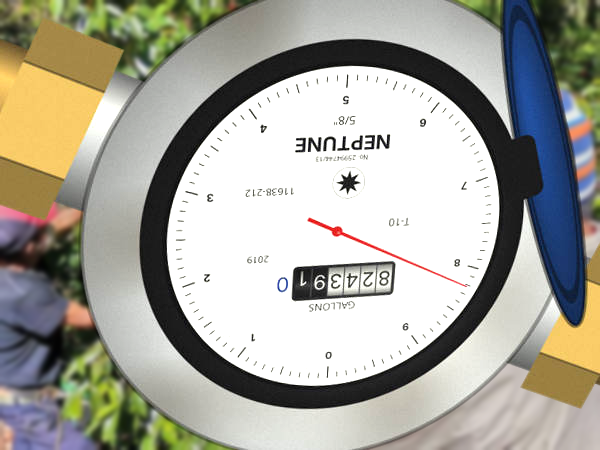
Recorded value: 8243908.2 gal
